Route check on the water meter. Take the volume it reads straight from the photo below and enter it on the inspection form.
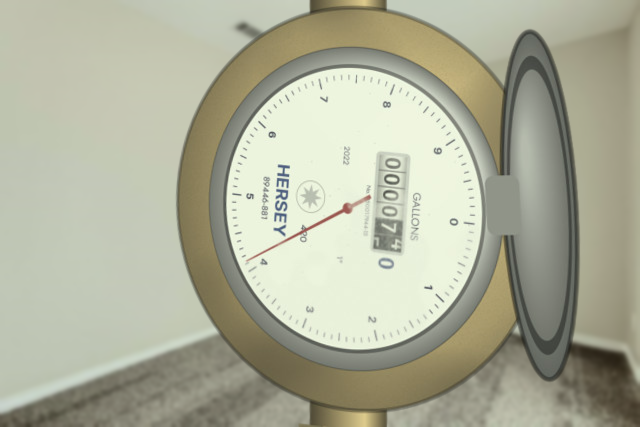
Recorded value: 744.1 gal
